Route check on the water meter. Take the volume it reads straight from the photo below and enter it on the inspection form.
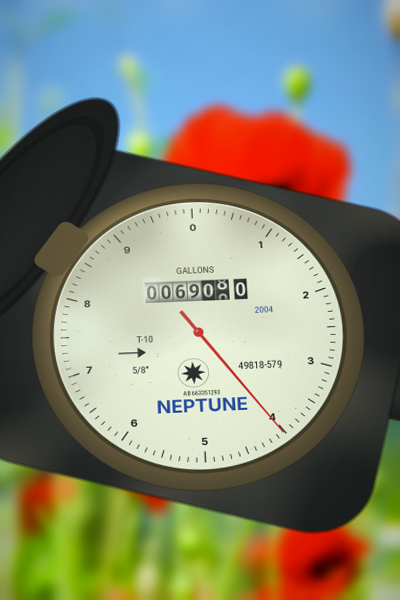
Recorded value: 69084.0 gal
